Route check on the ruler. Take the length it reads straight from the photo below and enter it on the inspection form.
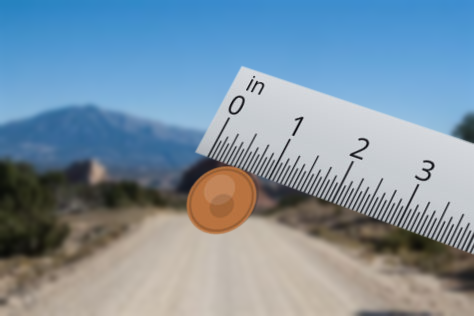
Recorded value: 1 in
